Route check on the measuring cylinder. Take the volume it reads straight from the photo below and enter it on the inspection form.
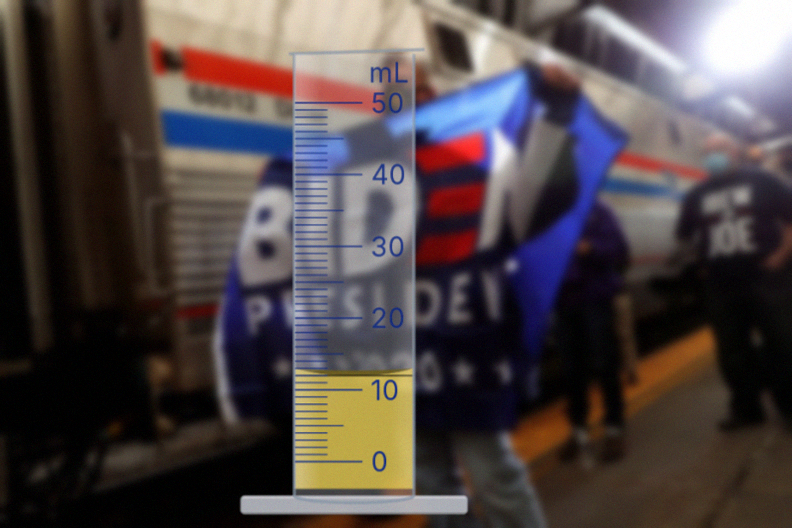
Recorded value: 12 mL
